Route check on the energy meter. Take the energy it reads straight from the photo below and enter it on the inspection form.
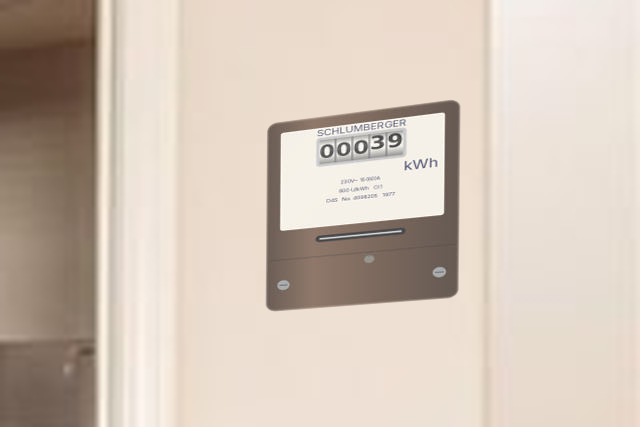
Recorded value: 39 kWh
